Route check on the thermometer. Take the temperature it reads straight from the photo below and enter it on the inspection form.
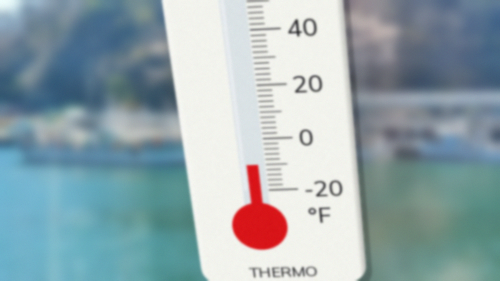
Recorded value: -10 °F
